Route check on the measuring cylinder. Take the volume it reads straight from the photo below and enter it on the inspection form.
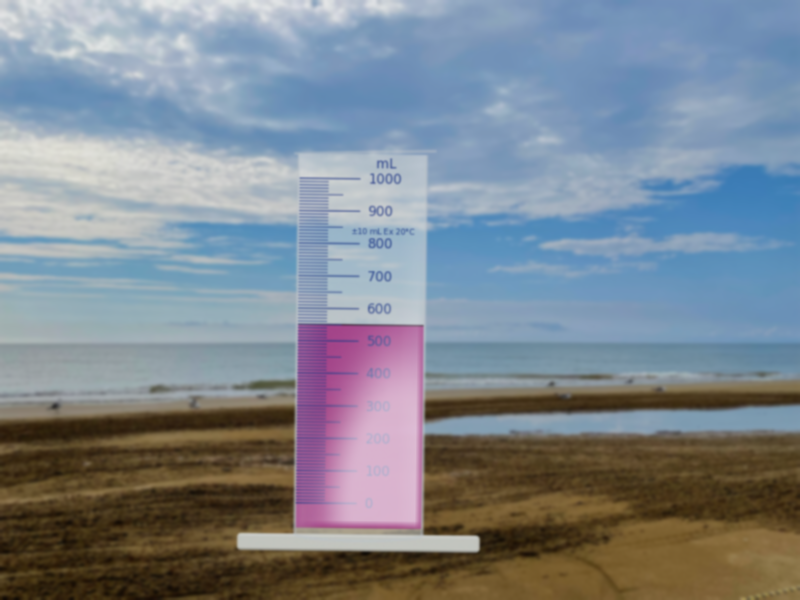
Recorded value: 550 mL
